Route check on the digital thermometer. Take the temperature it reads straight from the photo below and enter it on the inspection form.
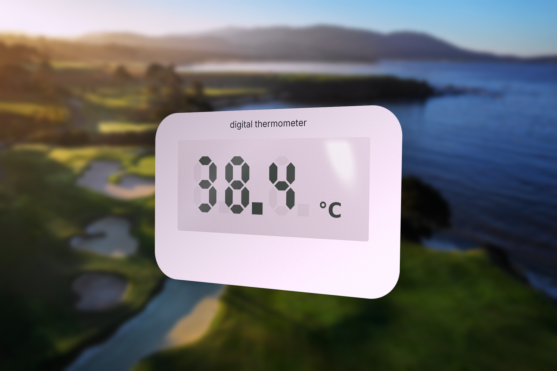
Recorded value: 38.4 °C
